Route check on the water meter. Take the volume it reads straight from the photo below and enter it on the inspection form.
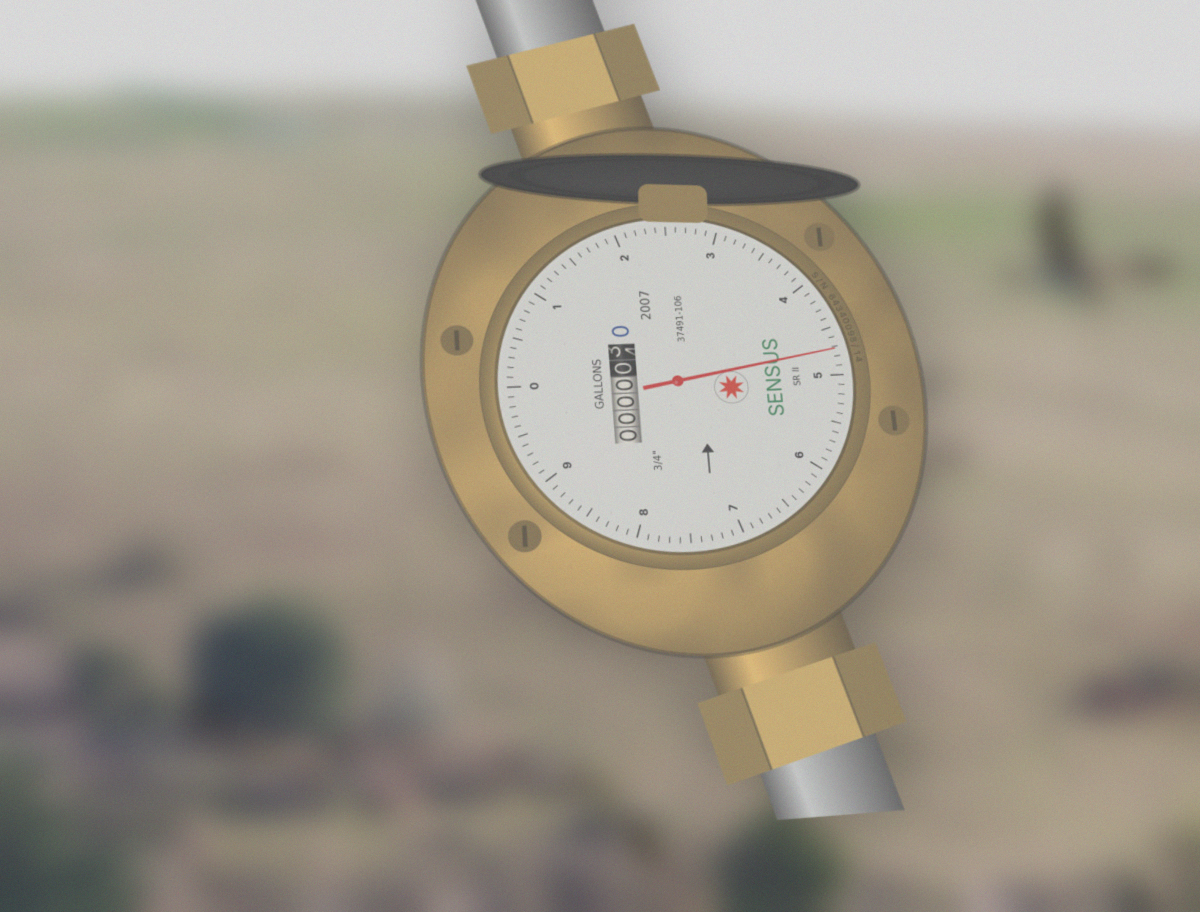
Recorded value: 34.7 gal
